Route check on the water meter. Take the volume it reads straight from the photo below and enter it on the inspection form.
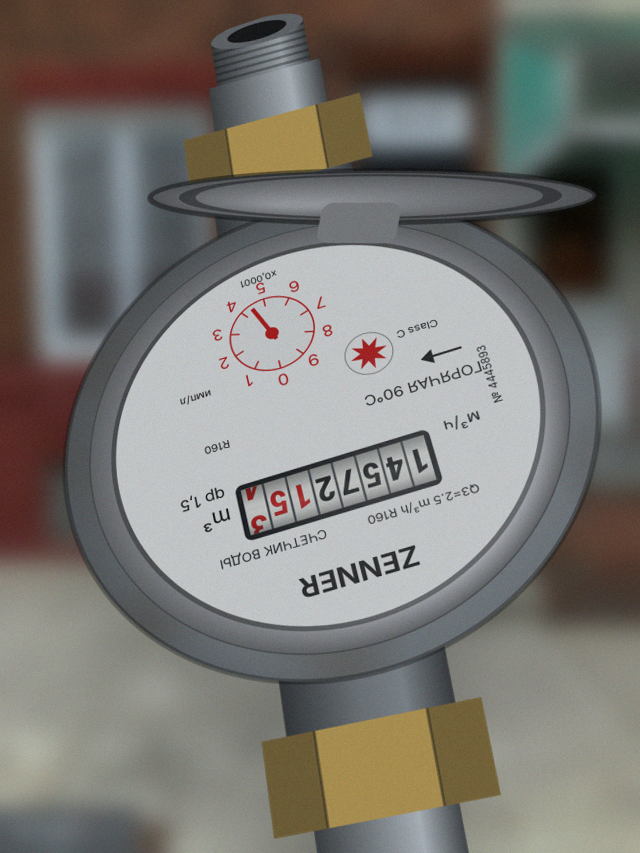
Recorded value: 14572.1534 m³
